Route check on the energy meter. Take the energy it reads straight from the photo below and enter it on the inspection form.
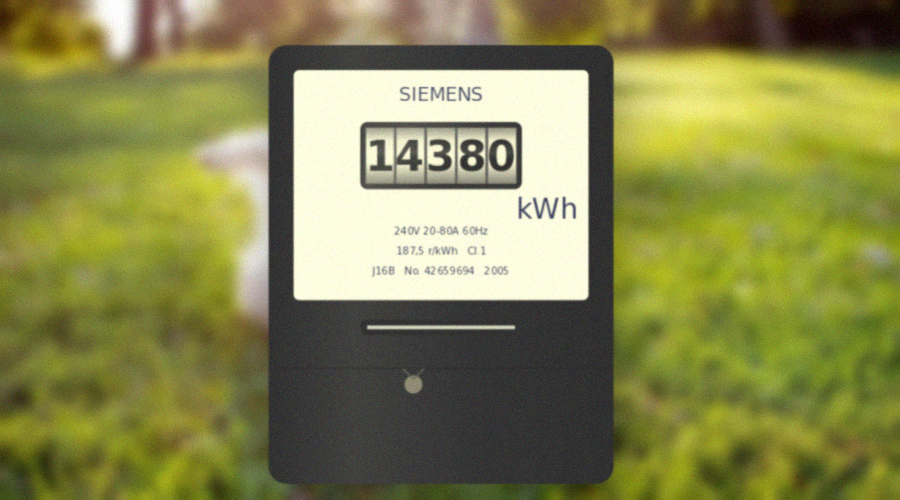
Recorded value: 14380 kWh
